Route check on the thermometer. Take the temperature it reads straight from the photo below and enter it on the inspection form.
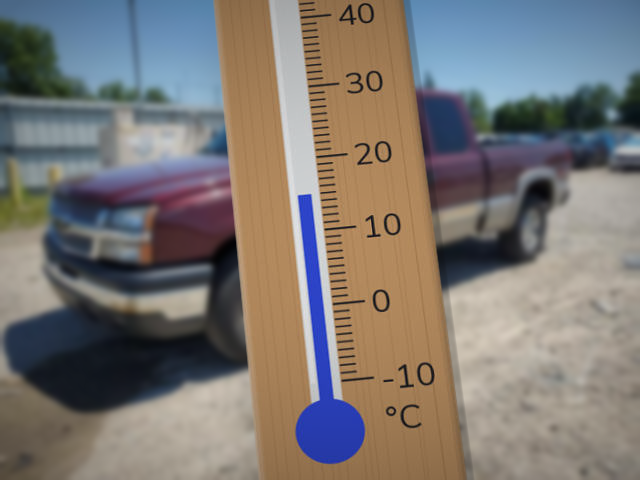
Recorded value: 15 °C
